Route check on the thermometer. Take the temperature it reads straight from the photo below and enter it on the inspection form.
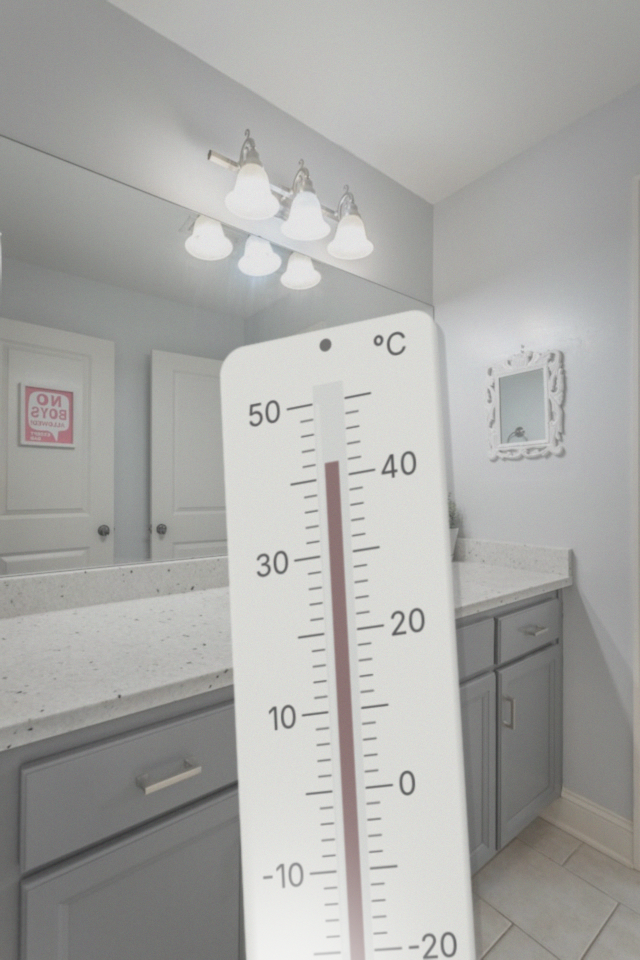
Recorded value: 42 °C
